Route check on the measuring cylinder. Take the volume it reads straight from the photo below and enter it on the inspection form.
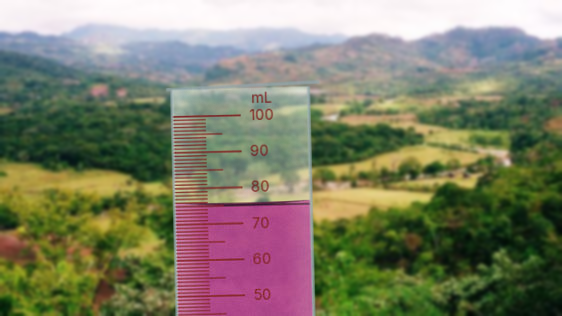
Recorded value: 75 mL
